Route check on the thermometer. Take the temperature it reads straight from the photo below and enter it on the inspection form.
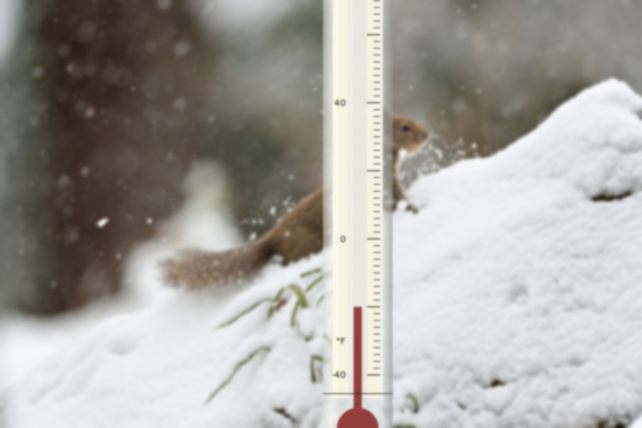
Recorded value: -20 °F
